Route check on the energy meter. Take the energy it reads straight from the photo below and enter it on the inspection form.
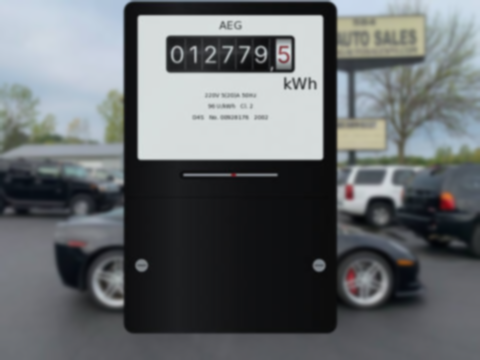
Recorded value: 12779.5 kWh
